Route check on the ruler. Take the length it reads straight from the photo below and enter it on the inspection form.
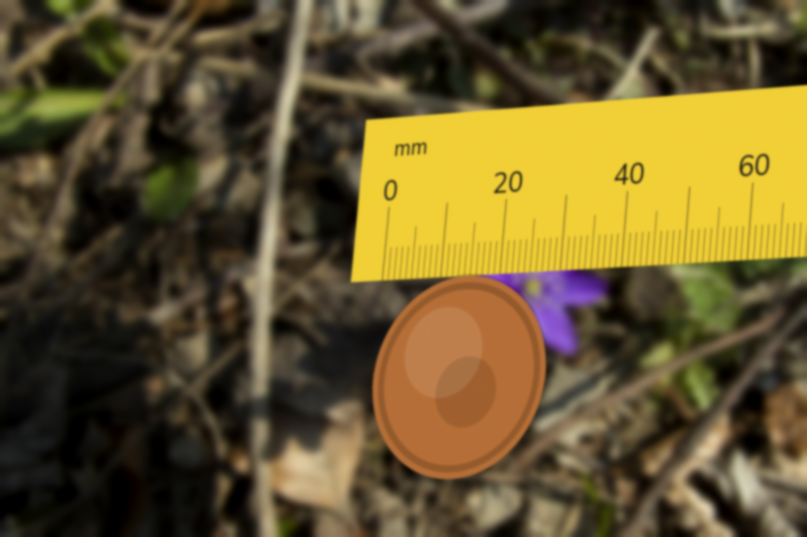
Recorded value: 29 mm
